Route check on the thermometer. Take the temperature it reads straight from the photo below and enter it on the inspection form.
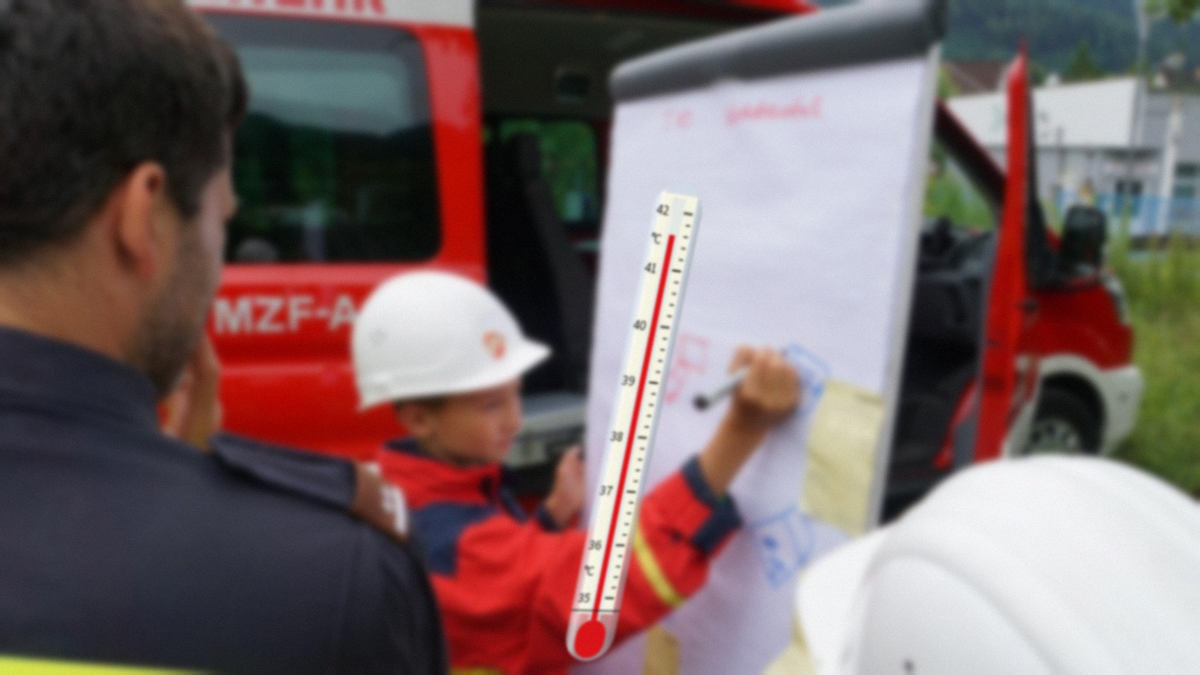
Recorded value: 41.6 °C
